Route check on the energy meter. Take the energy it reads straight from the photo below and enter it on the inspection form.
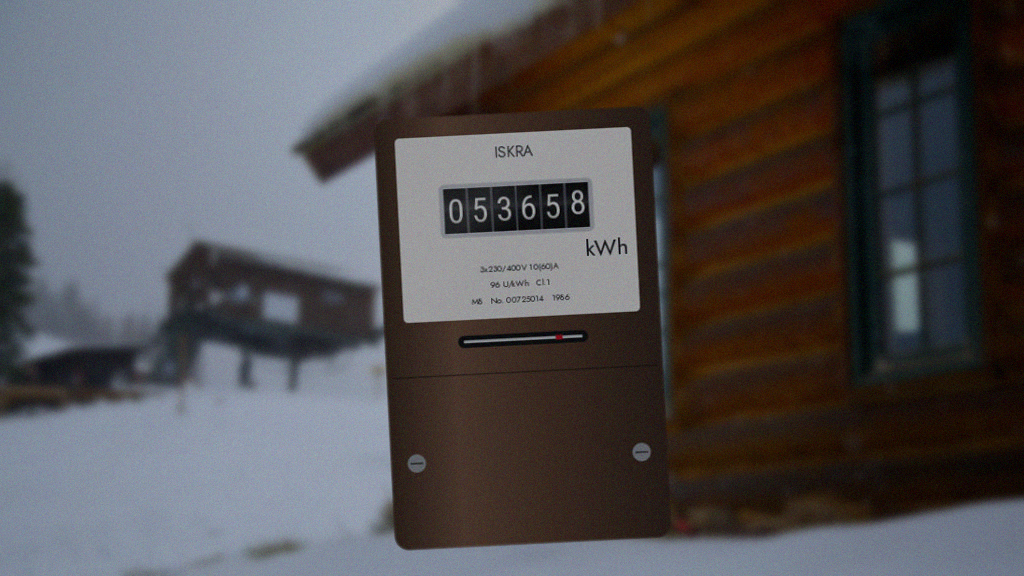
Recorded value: 53658 kWh
